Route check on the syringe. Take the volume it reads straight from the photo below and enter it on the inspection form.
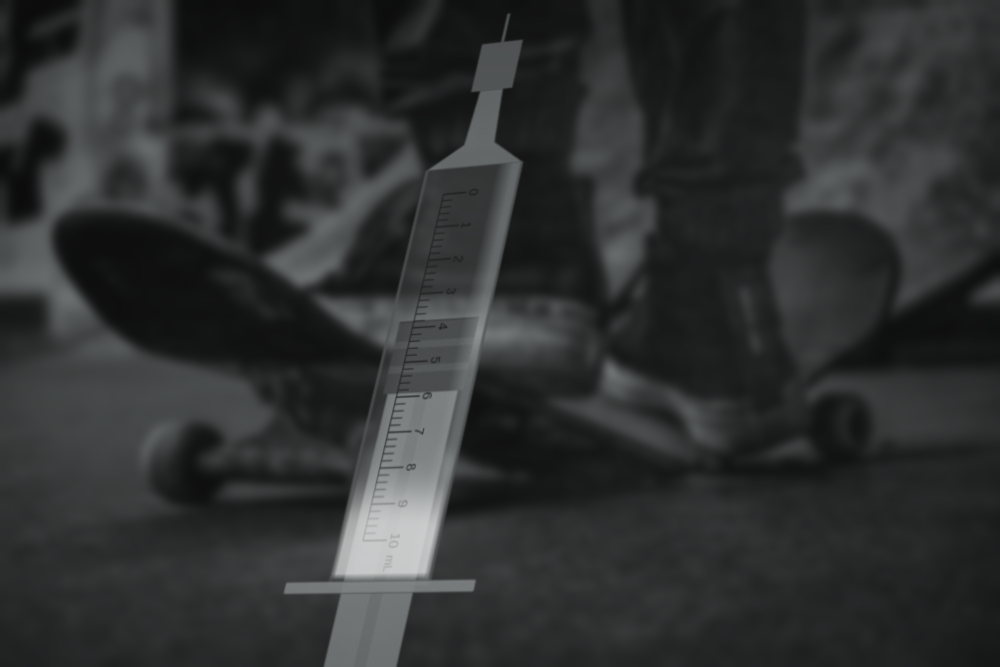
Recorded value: 3.8 mL
